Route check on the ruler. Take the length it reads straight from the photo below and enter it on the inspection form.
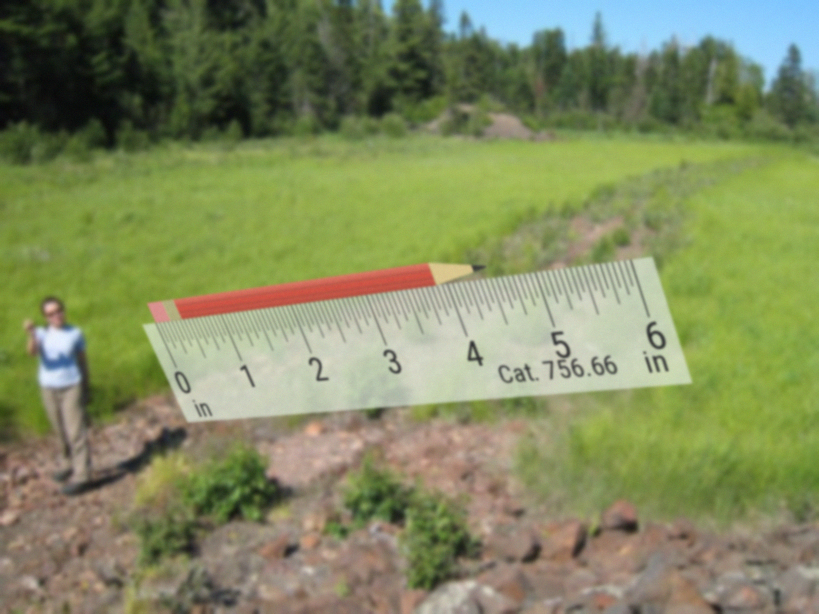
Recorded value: 4.5 in
